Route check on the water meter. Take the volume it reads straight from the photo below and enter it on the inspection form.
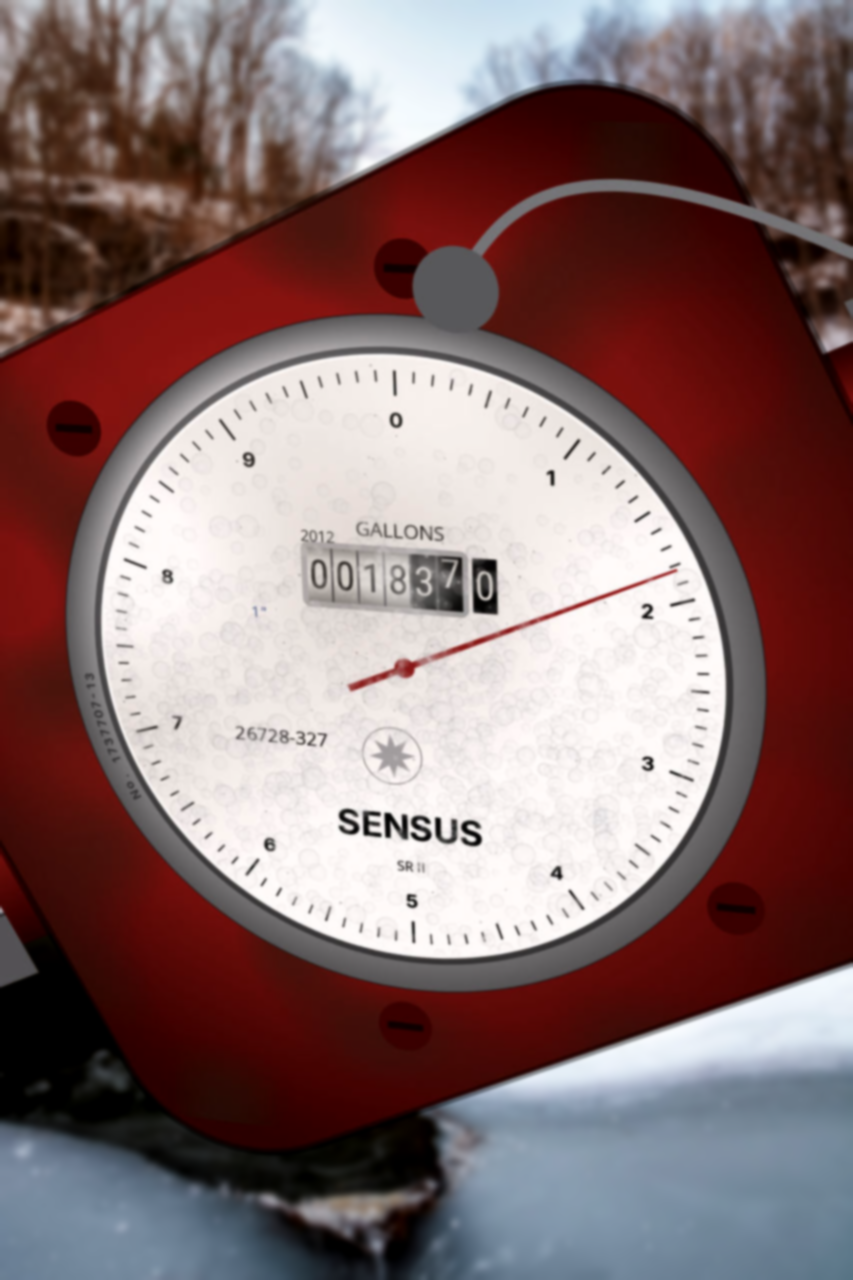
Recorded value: 18371.8 gal
